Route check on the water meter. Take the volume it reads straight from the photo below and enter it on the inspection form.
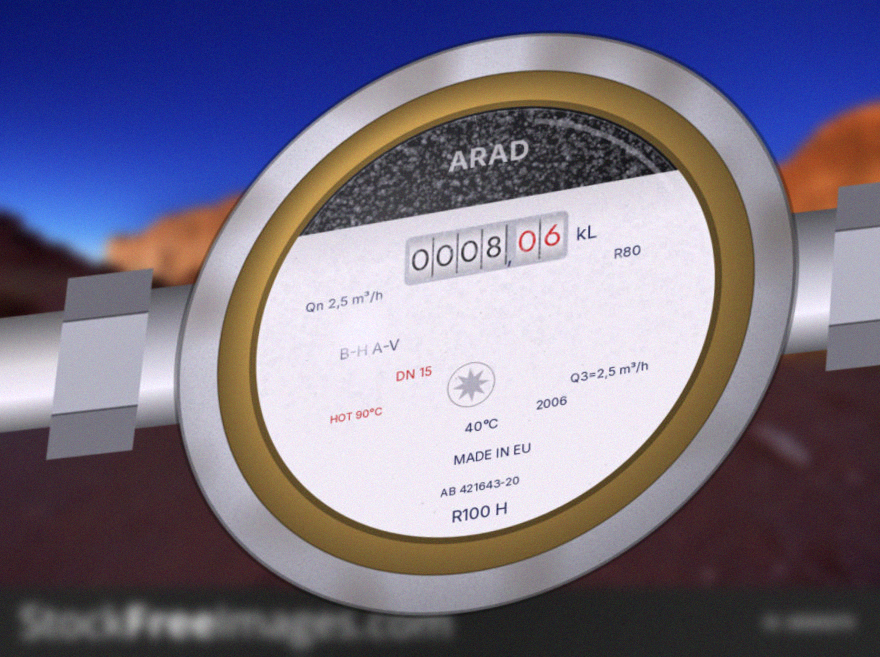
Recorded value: 8.06 kL
